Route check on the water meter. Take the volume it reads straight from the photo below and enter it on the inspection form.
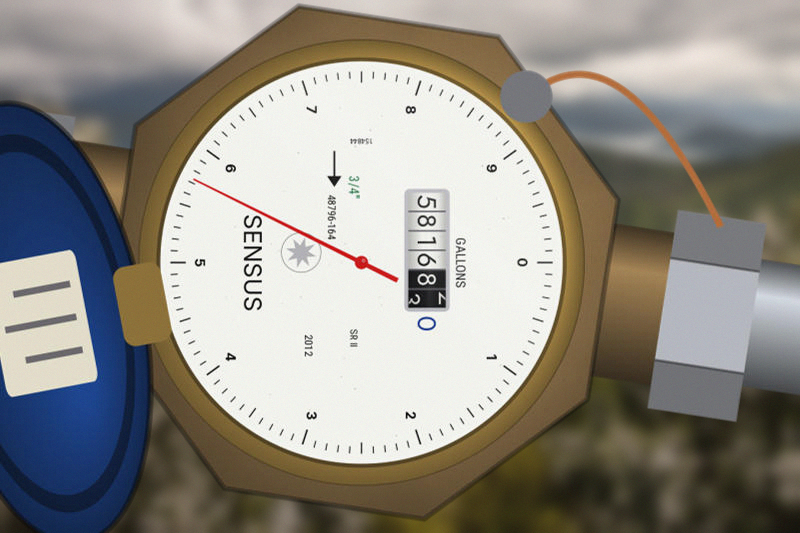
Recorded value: 5816825.7 gal
